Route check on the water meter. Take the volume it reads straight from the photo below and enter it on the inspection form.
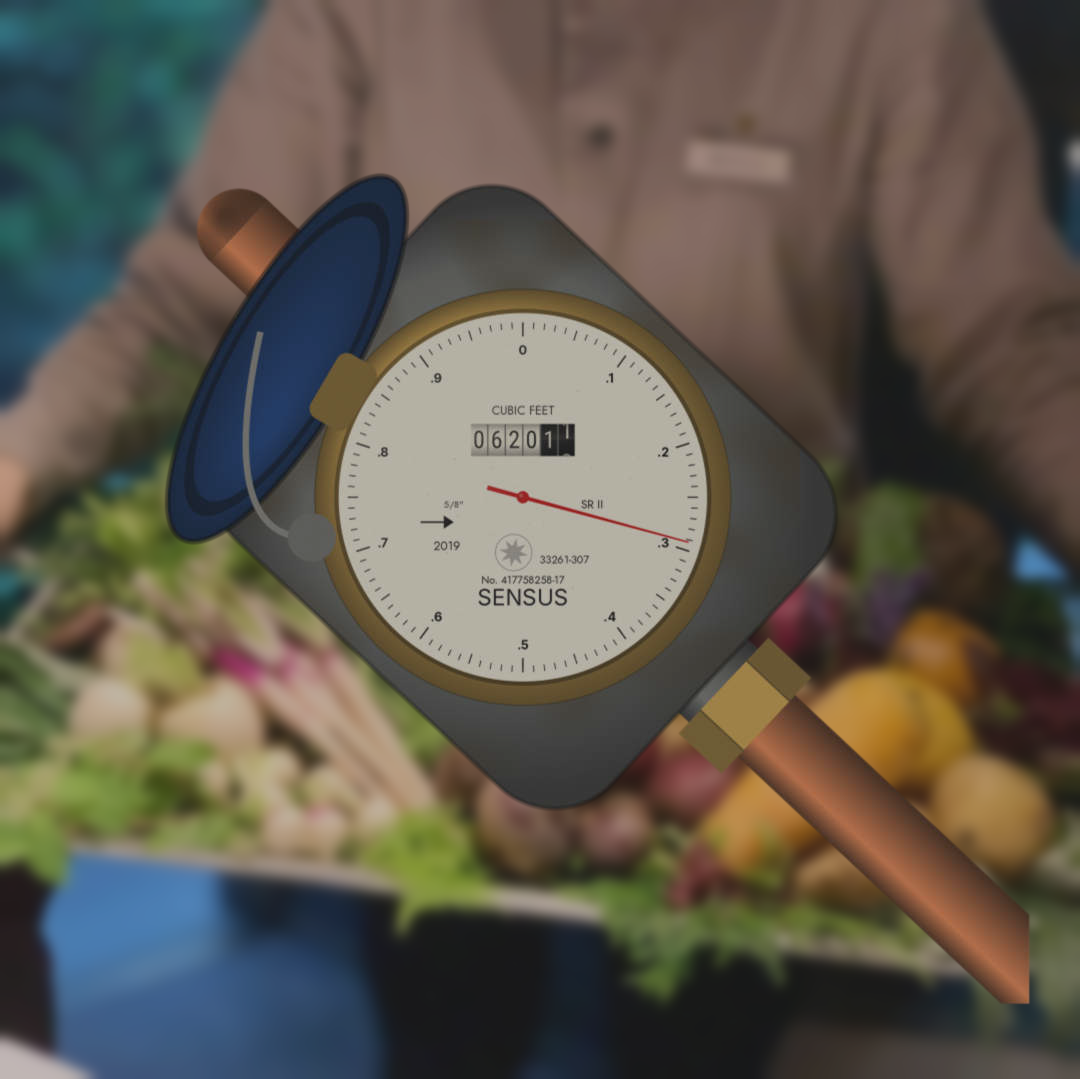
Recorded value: 62011.29 ft³
